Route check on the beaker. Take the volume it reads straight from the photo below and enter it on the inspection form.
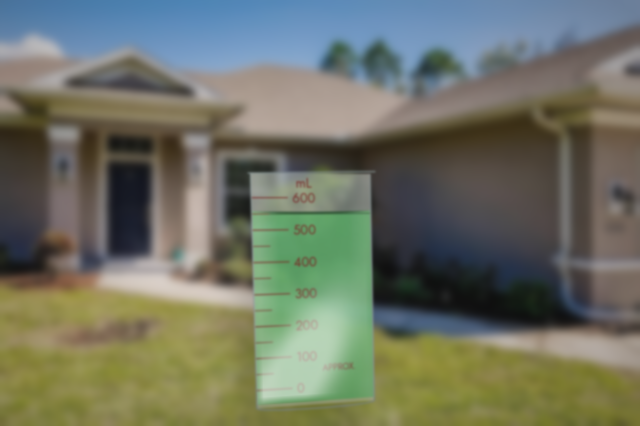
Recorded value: 550 mL
